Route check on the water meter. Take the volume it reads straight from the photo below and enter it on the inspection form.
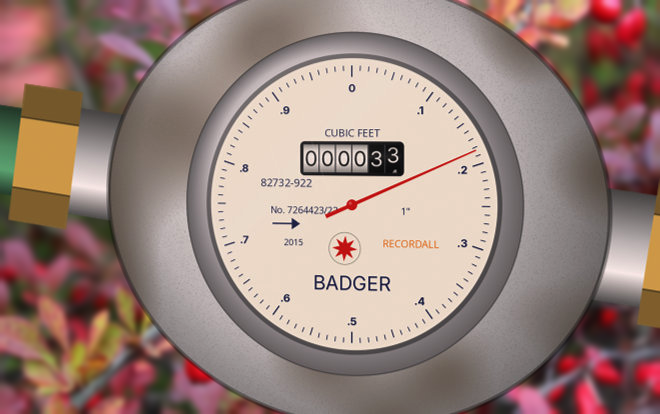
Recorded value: 33.18 ft³
